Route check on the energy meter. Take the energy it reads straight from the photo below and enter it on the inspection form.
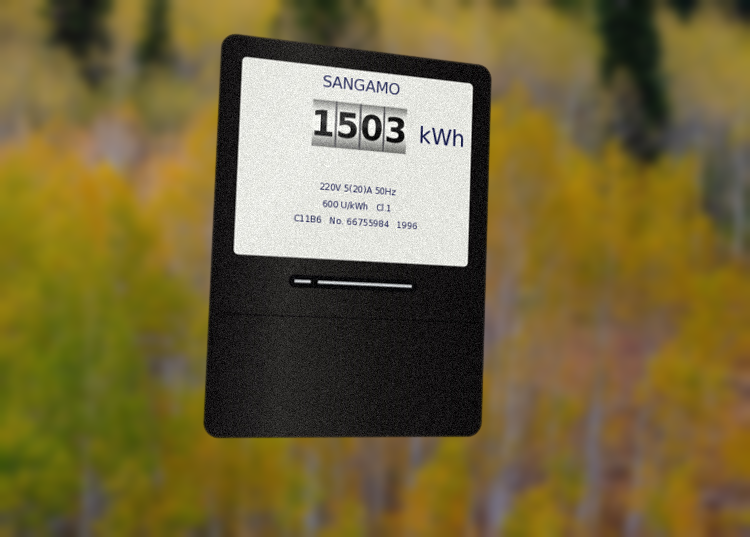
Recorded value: 1503 kWh
